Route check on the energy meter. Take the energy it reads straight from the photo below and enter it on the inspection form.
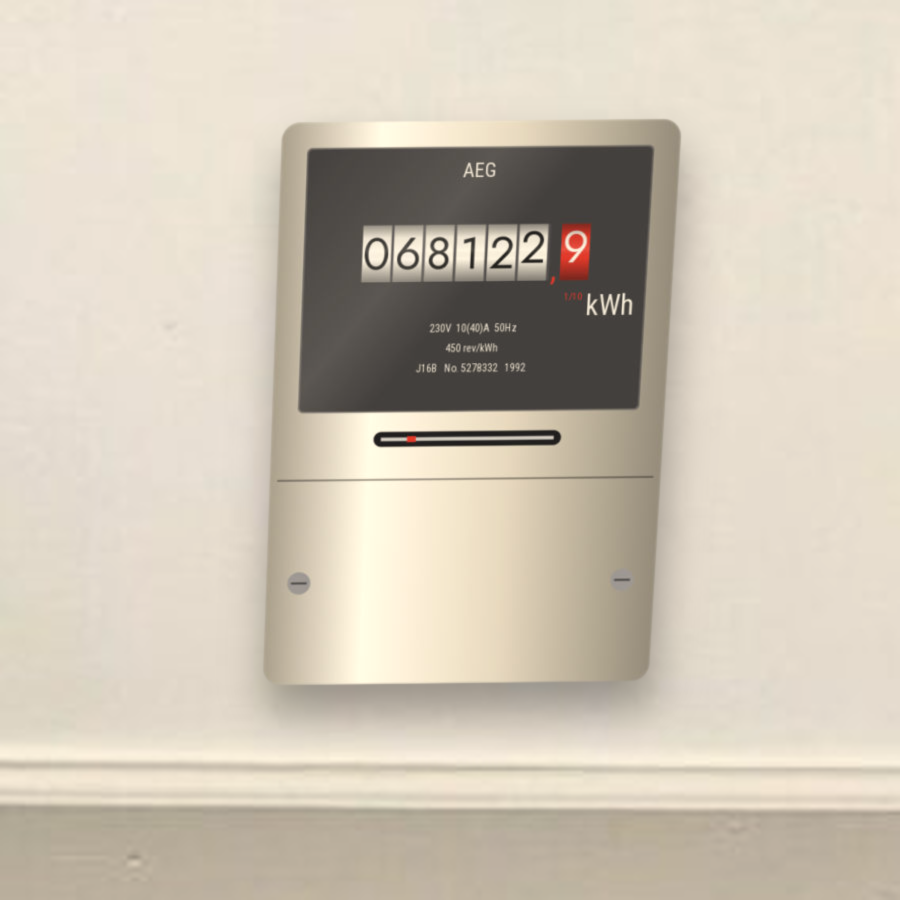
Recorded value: 68122.9 kWh
